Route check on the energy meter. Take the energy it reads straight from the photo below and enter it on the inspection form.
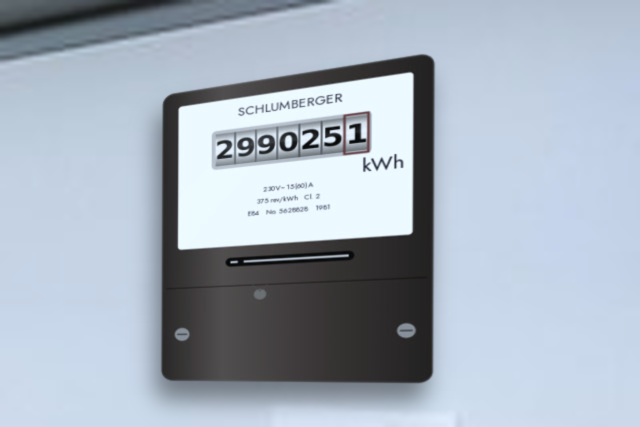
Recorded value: 299025.1 kWh
